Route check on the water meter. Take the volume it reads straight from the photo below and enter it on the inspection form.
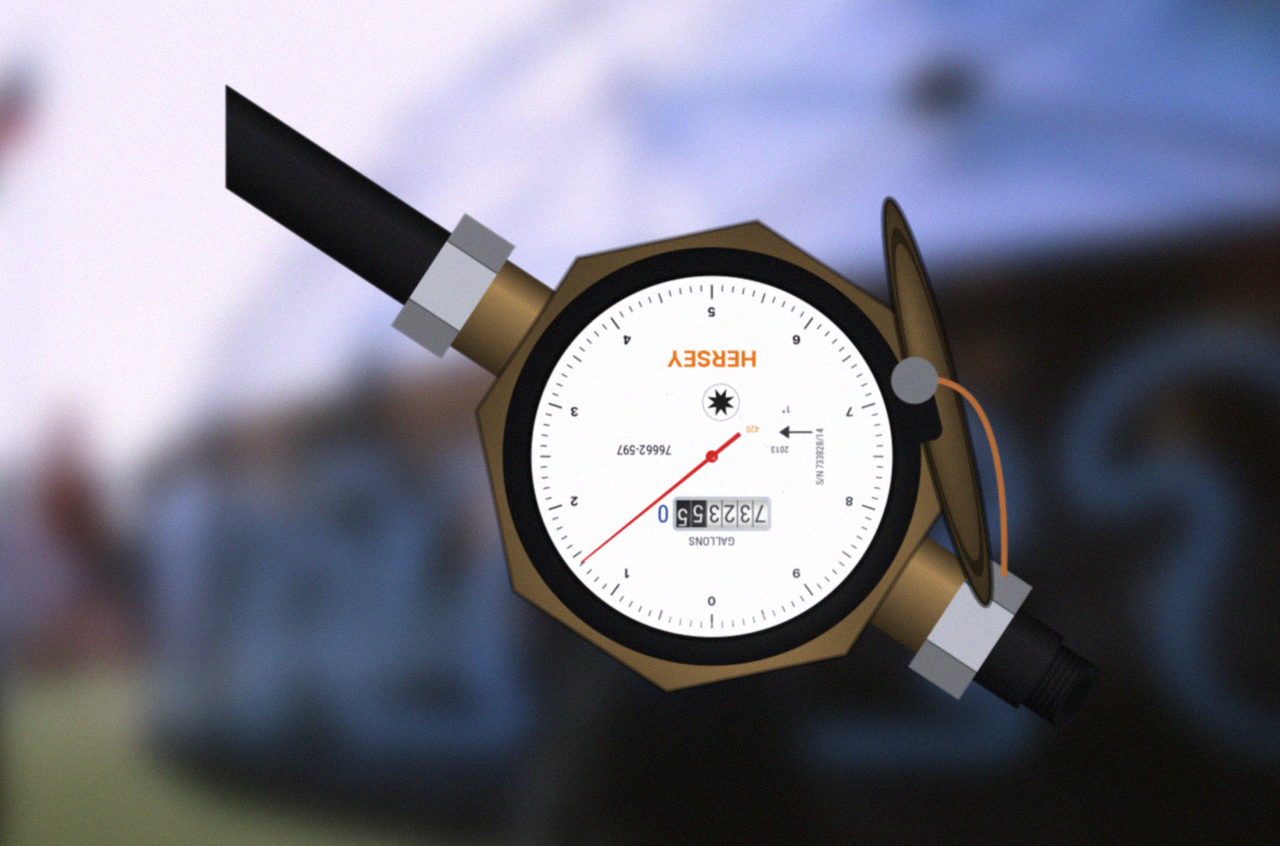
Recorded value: 7323551.4 gal
